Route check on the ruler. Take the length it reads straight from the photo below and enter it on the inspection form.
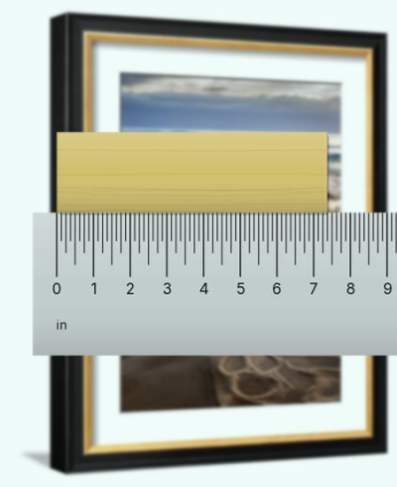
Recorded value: 7.375 in
